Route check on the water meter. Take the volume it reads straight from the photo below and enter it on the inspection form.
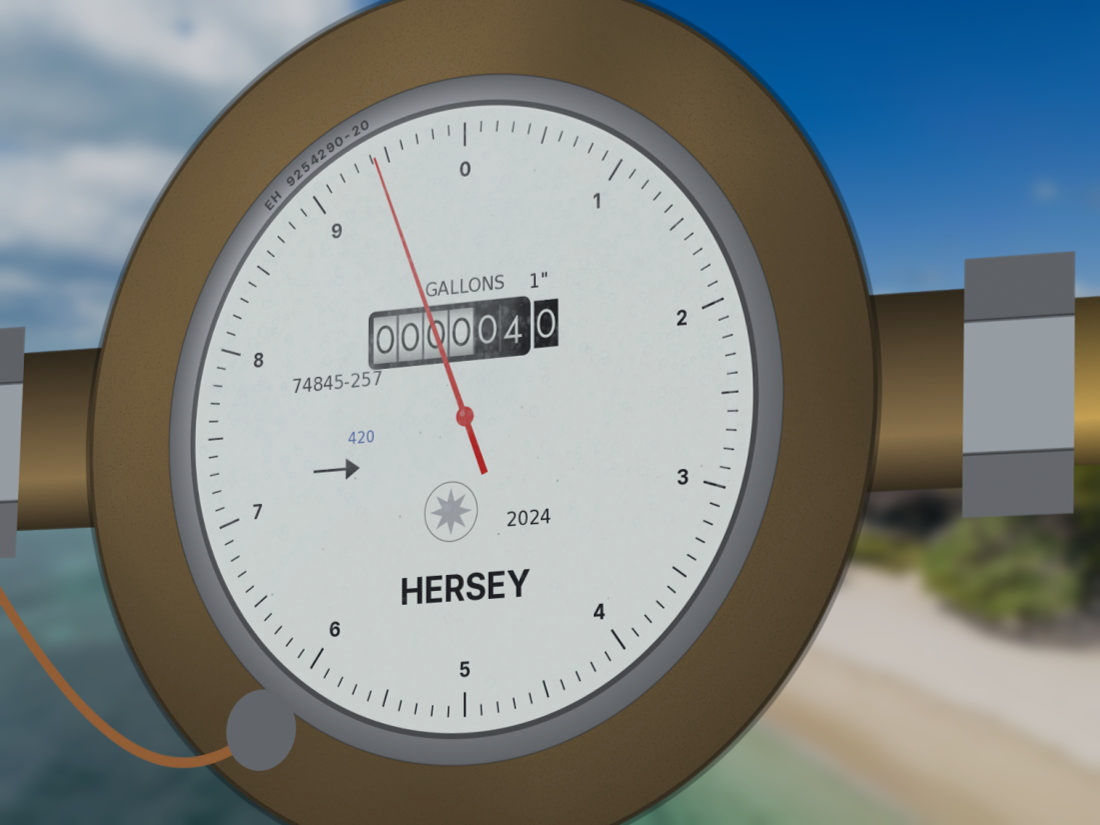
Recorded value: 39.4 gal
